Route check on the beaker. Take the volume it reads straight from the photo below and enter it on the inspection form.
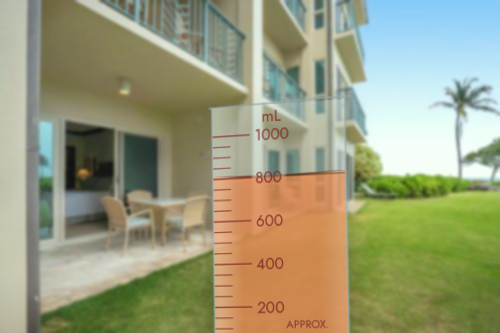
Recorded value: 800 mL
